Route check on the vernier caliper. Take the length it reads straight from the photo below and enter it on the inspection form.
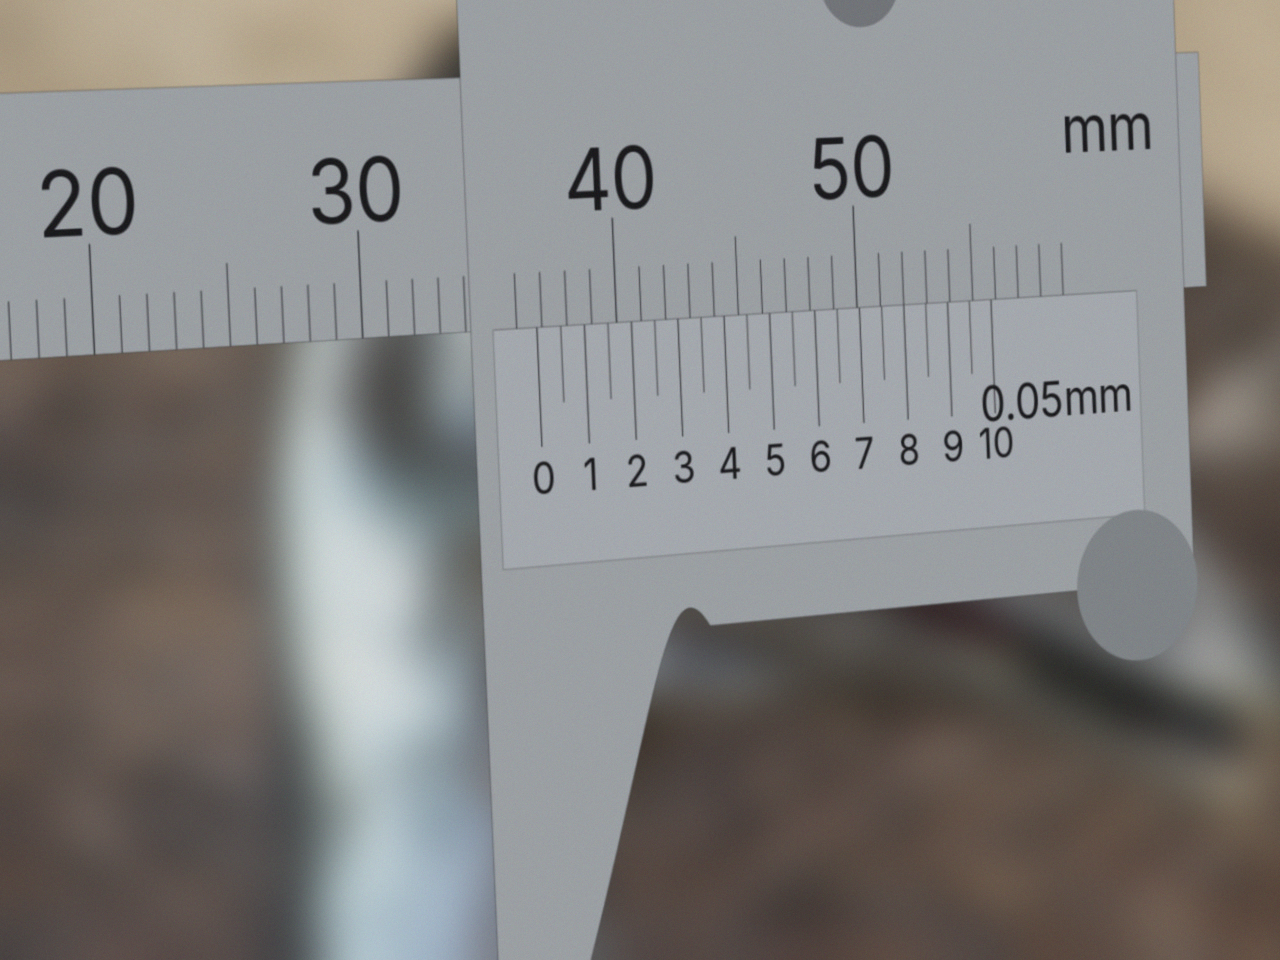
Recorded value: 36.8 mm
